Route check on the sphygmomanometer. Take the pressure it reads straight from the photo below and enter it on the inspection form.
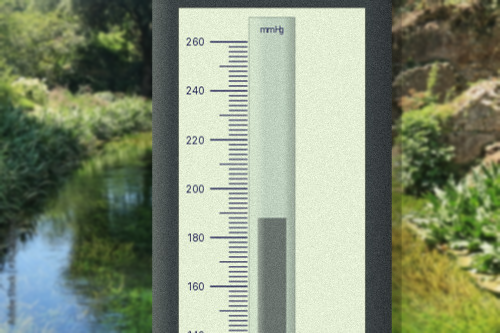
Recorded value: 188 mmHg
